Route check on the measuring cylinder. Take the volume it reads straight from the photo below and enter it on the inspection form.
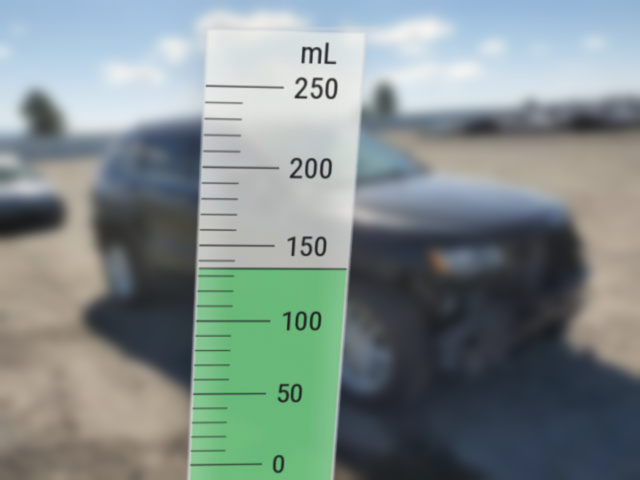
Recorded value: 135 mL
